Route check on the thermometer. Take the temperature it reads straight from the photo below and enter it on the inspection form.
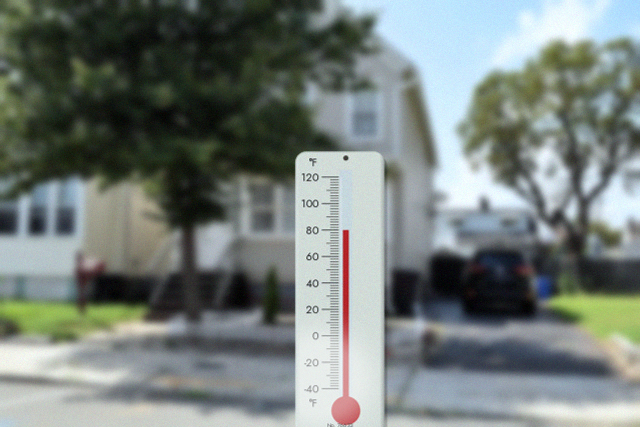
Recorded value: 80 °F
